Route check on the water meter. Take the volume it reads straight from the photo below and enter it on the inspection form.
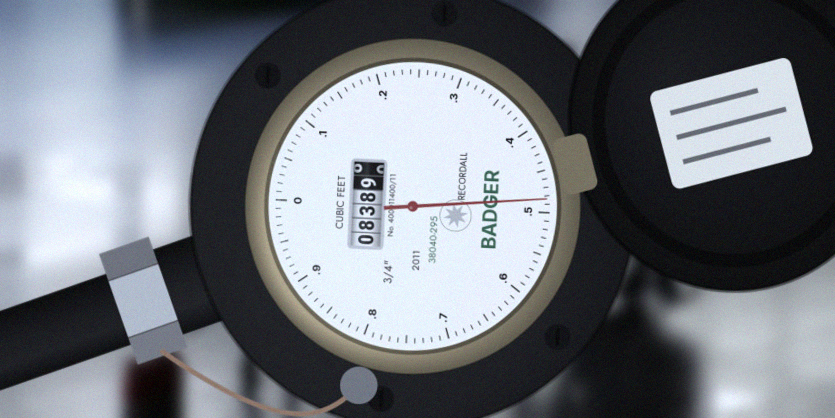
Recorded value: 83898.48 ft³
